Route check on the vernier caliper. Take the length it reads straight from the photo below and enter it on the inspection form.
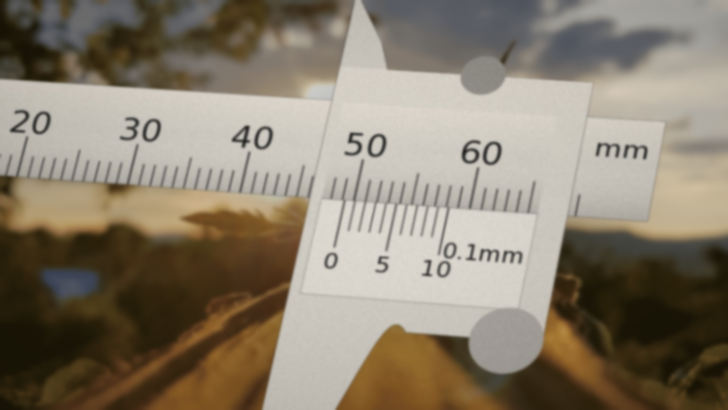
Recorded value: 49.2 mm
